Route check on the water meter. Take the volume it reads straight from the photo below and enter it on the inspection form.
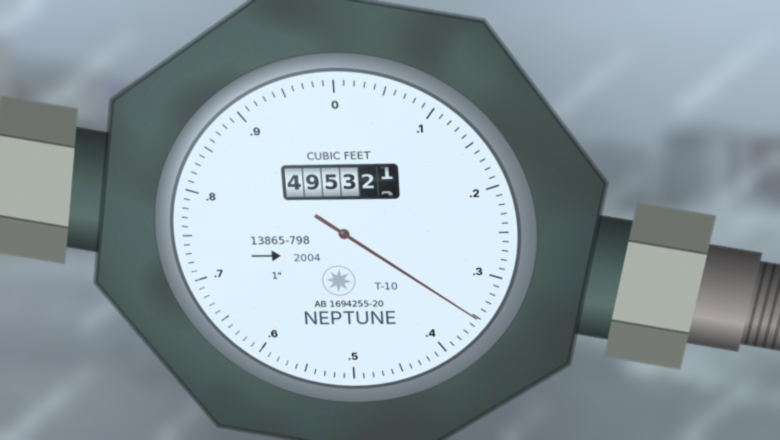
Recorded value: 495321.35 ft³
